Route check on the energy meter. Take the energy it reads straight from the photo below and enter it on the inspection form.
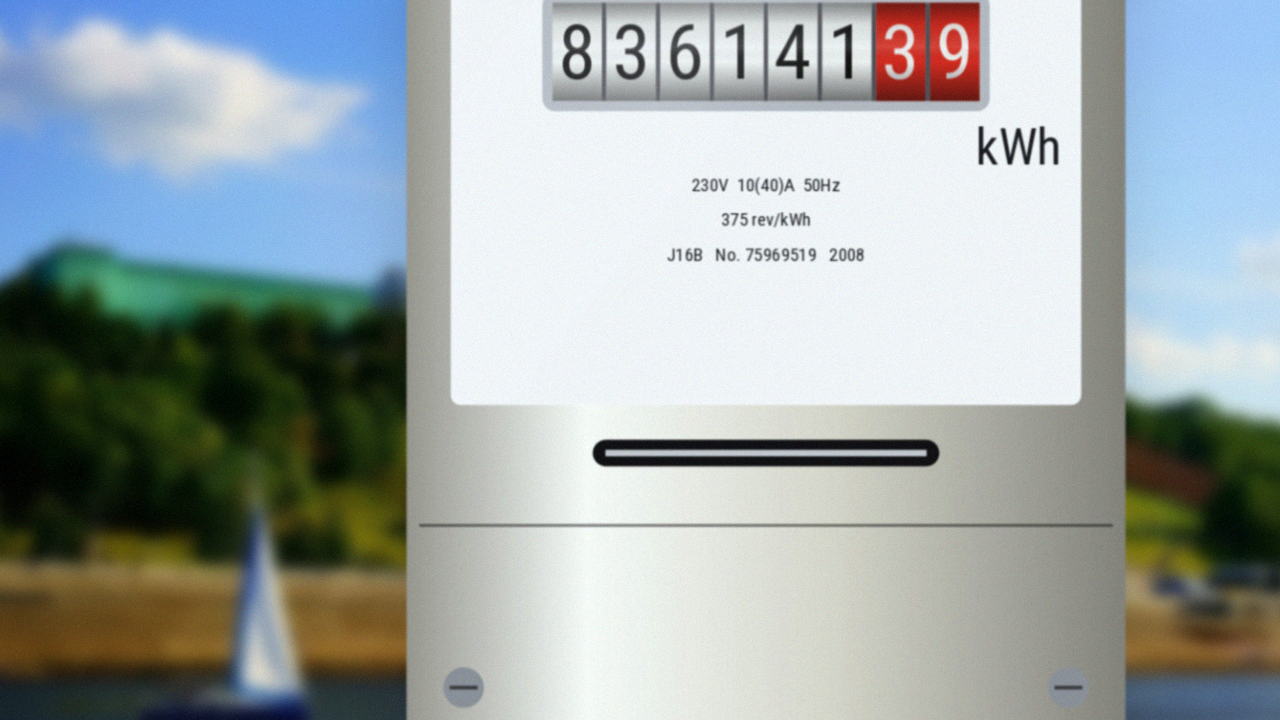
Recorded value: 836141.39 kWh
